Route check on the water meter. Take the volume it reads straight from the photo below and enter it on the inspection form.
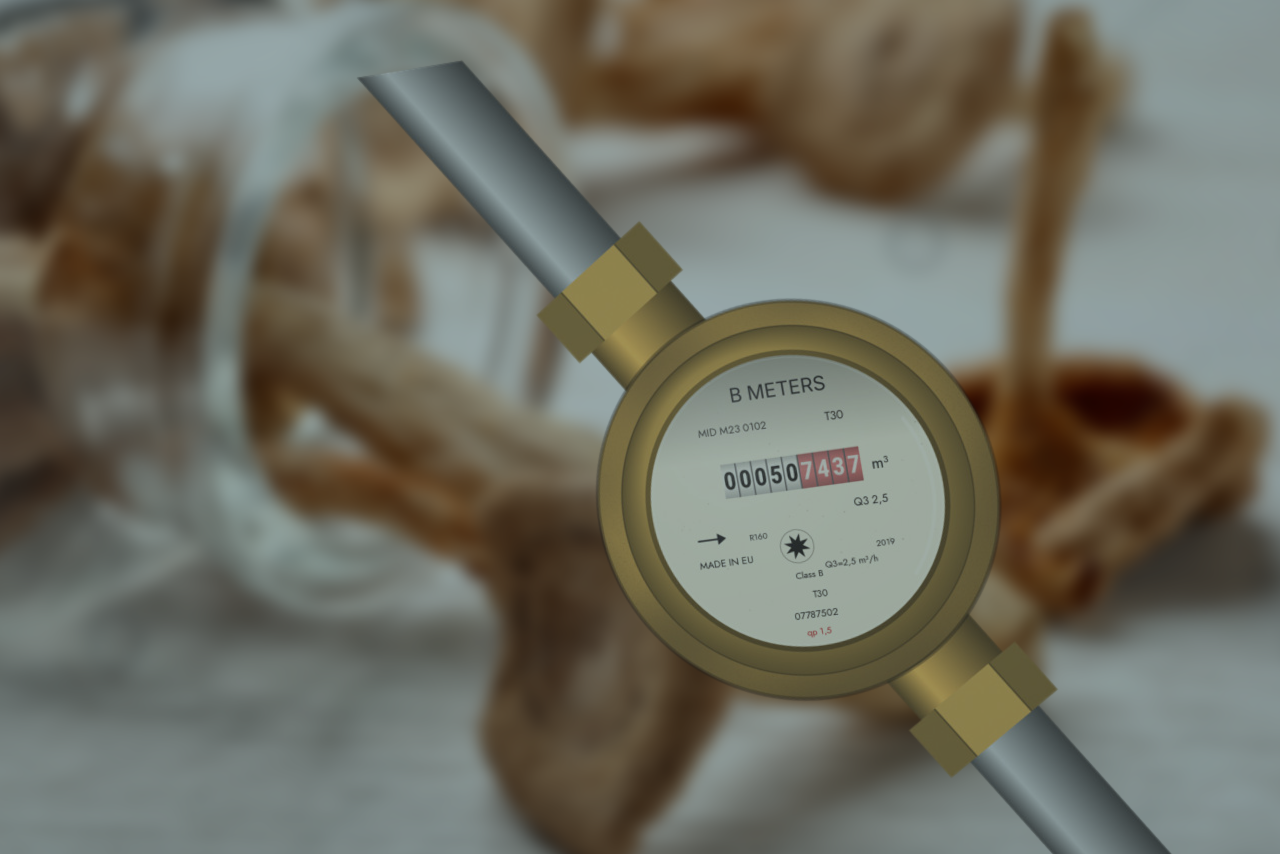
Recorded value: 50.7437 m³
